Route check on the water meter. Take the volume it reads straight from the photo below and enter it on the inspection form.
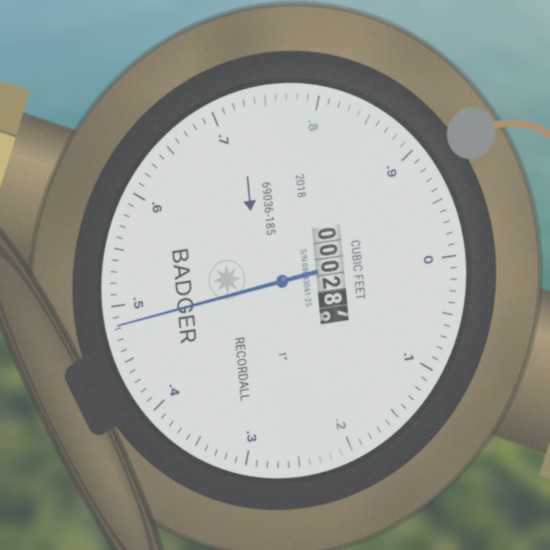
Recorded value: 287.48 ft³
